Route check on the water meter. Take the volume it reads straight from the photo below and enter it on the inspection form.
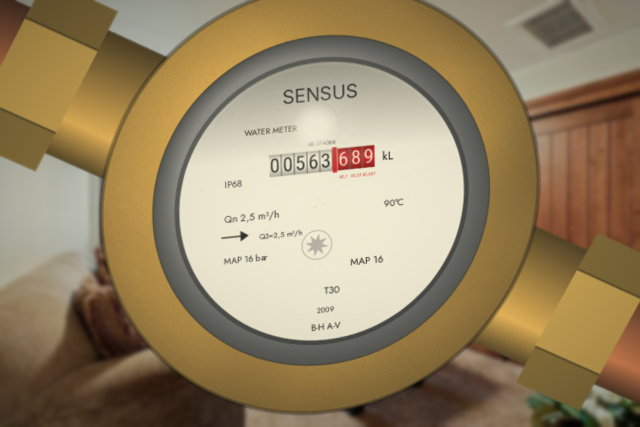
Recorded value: 563.689 kL
